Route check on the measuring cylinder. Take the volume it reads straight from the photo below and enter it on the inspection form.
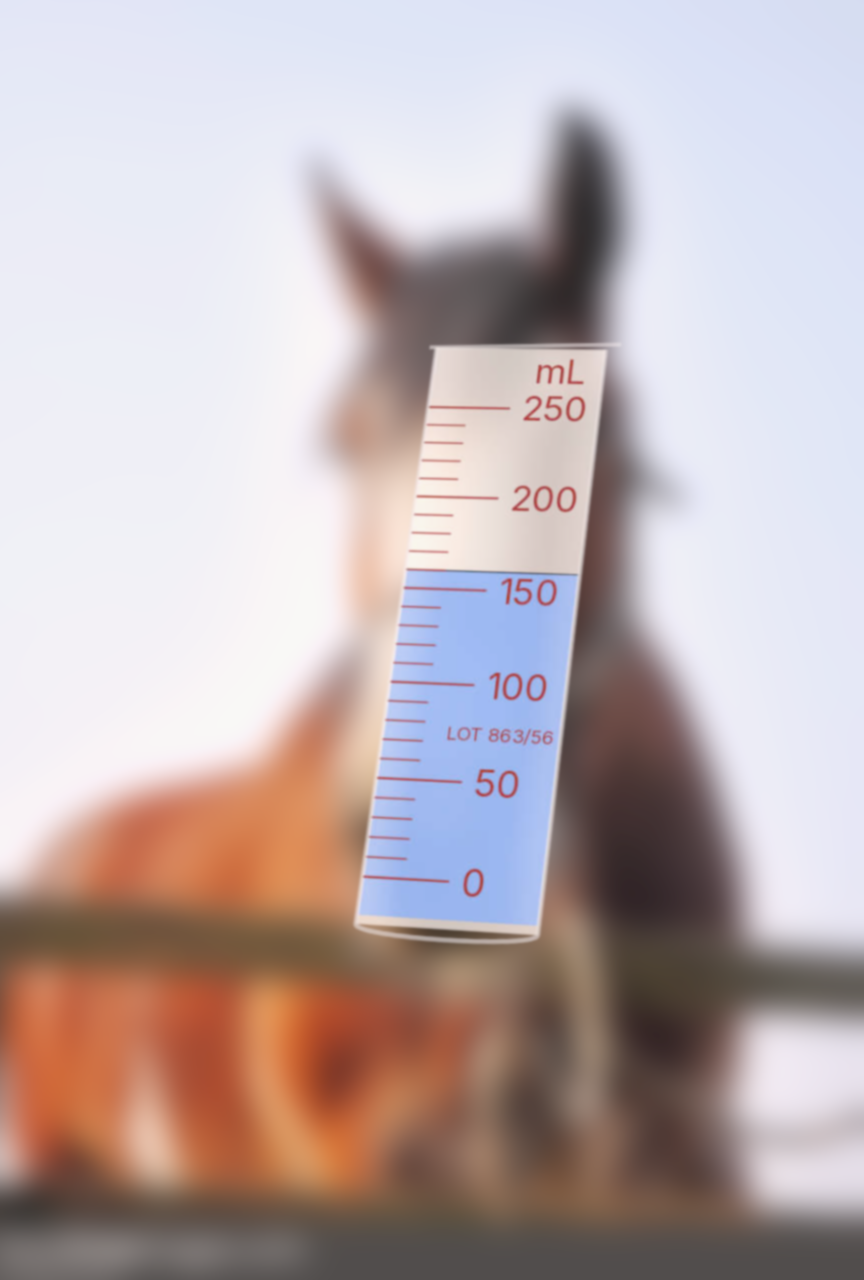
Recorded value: 160 mL
